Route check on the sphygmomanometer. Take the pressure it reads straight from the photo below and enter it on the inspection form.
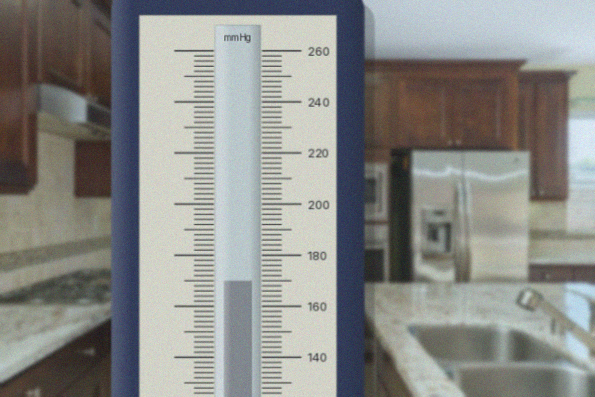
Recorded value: 170 mmHg
